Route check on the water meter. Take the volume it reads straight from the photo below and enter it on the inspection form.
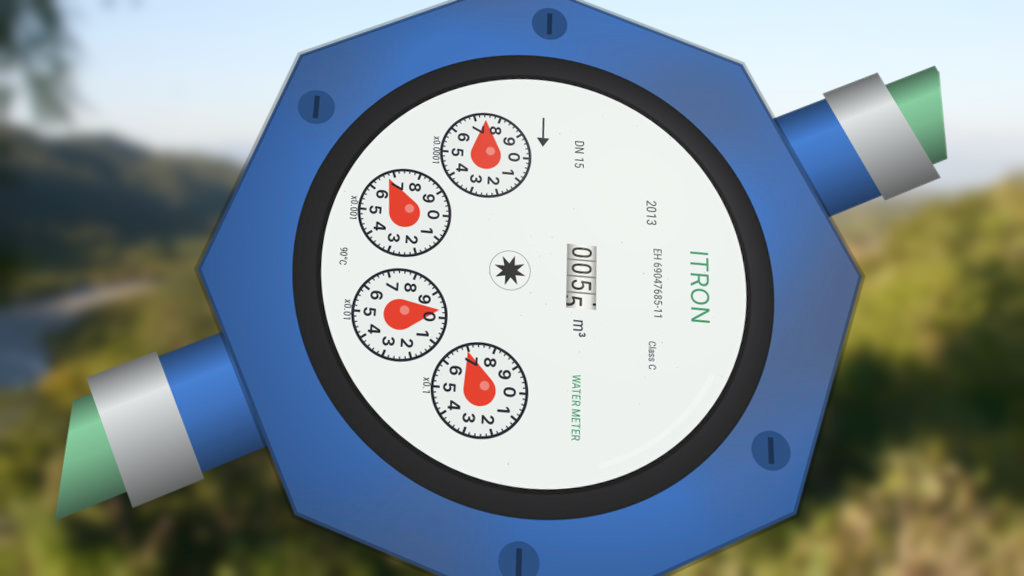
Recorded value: 54.6967 m³
